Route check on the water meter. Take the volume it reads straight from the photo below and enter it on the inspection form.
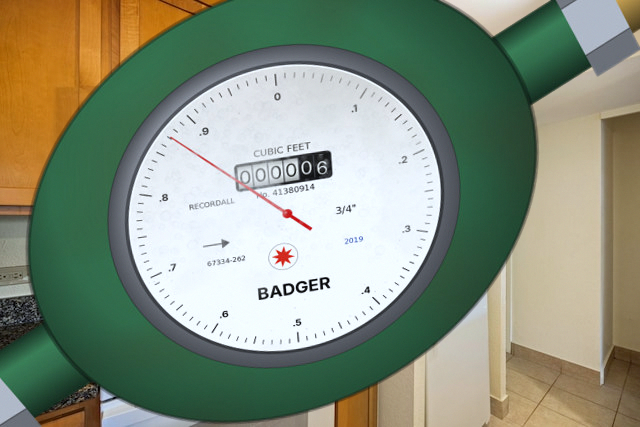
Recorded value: 5.87 ft³
